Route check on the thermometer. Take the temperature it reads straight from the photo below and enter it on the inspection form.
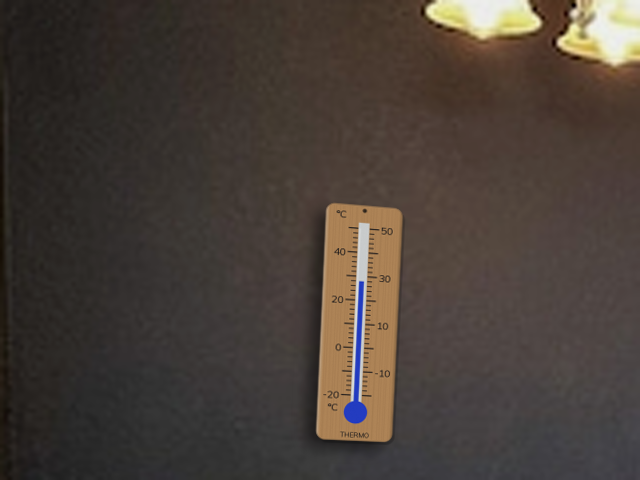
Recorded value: 28 °C
